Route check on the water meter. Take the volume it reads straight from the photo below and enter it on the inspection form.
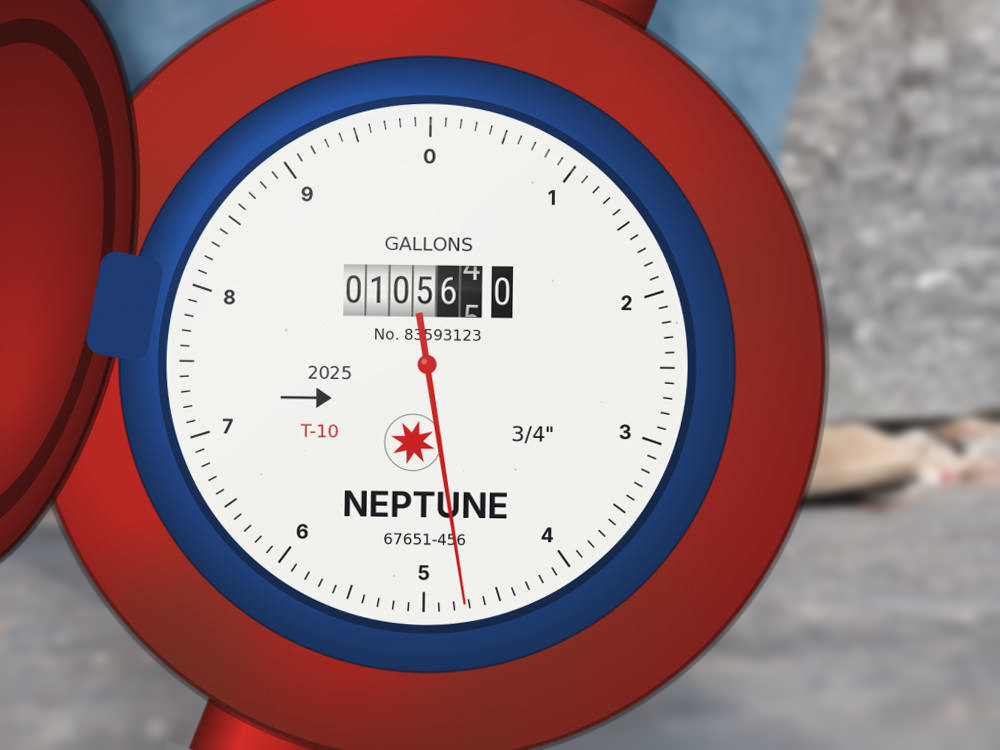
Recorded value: 105644.7 gal
